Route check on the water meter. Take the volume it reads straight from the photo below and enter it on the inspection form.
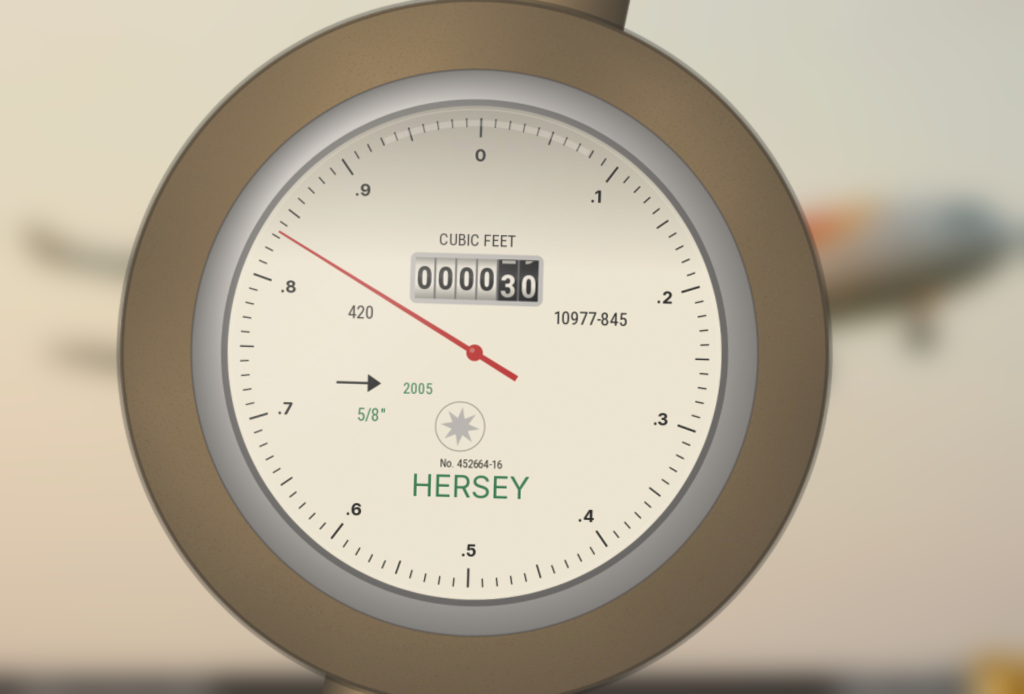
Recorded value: 29.83 ft³
